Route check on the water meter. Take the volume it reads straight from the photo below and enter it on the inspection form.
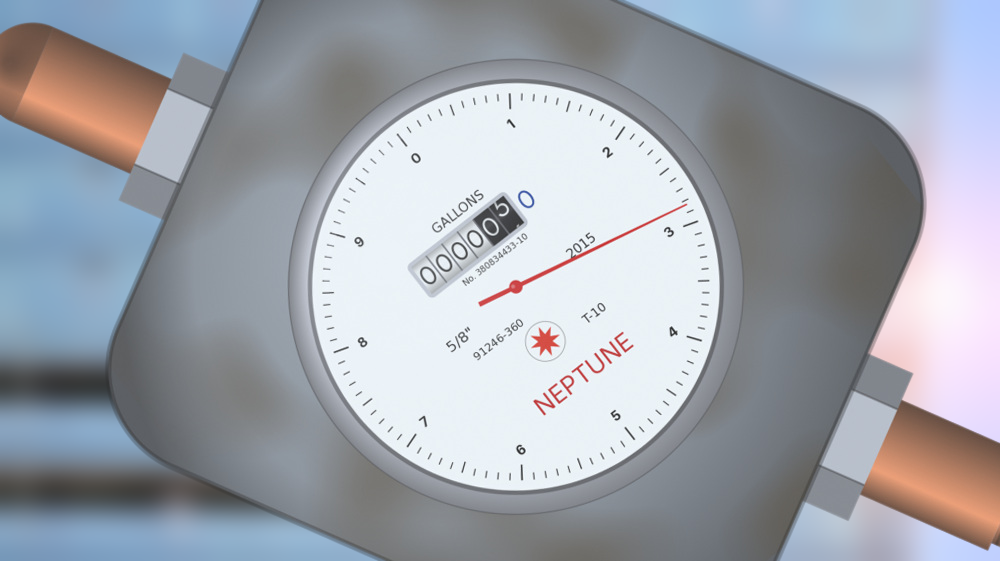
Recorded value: 52.8 gal
